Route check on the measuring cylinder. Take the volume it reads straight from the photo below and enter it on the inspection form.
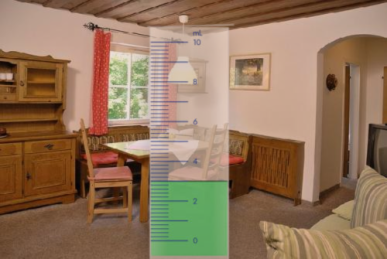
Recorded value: 3 mL
